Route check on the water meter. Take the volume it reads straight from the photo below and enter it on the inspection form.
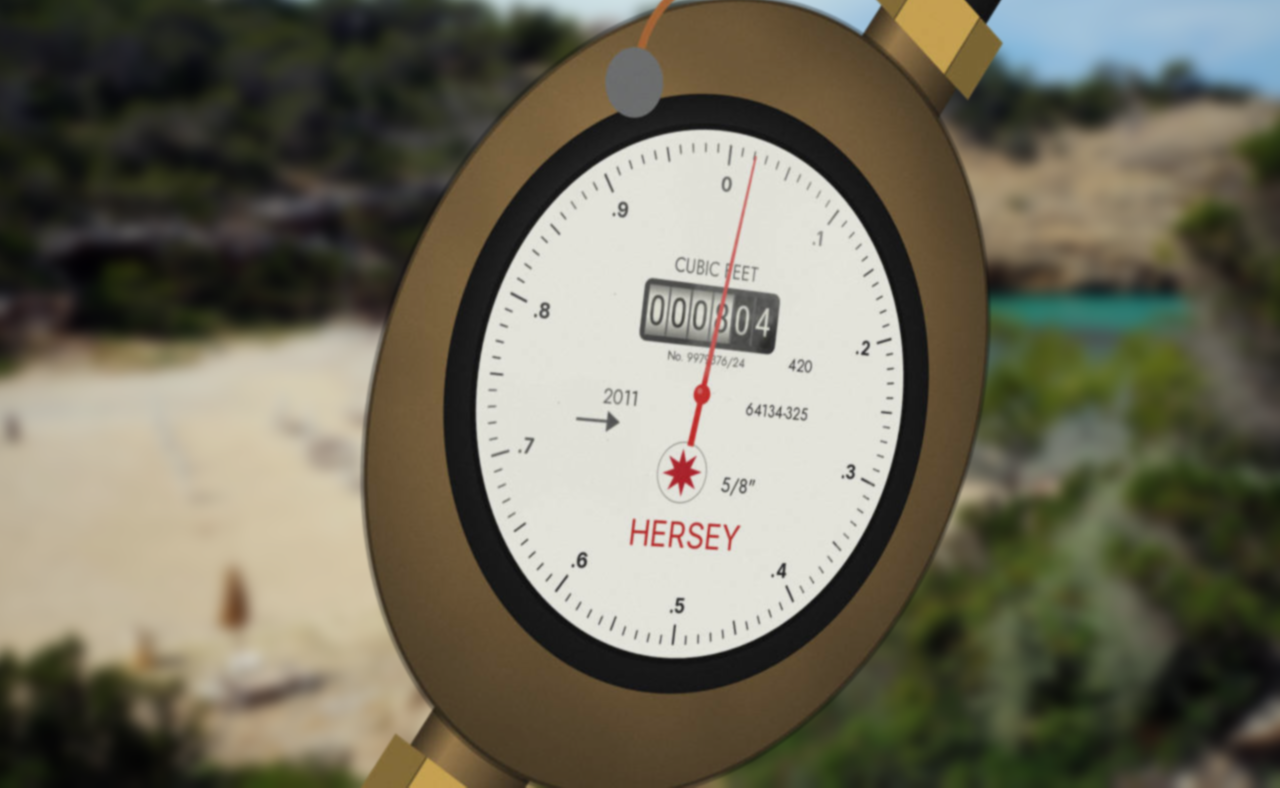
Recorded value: 804.02 ft³
